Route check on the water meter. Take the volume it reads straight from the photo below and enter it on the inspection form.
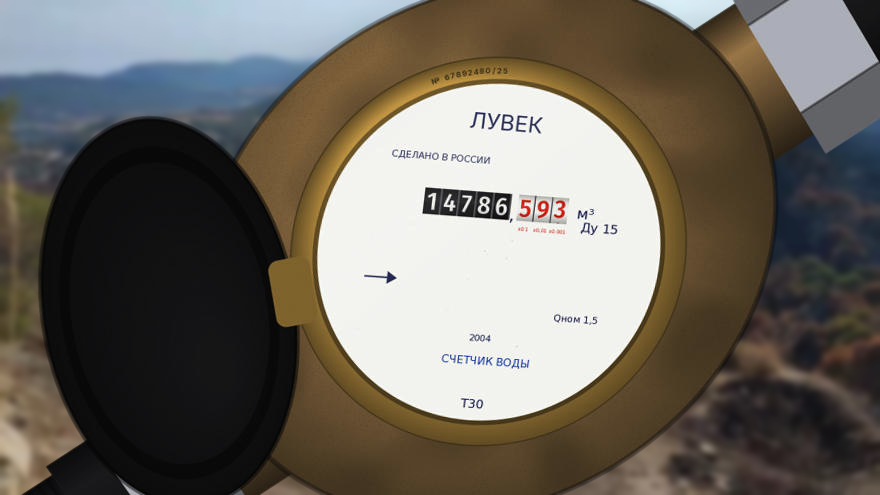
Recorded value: 14786.593 m³
